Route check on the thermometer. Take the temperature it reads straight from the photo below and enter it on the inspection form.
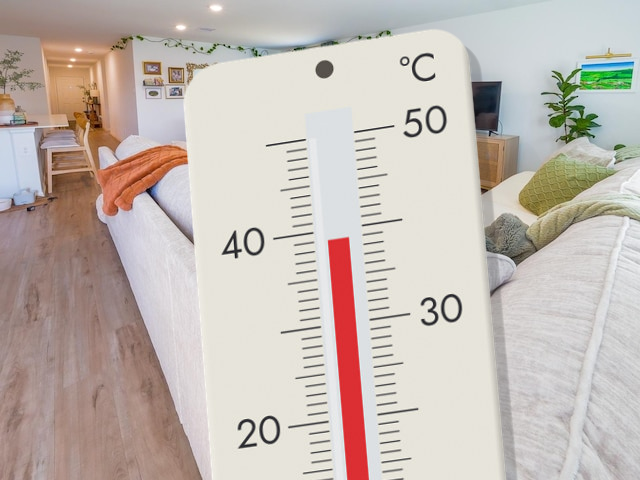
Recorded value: 39 °C
